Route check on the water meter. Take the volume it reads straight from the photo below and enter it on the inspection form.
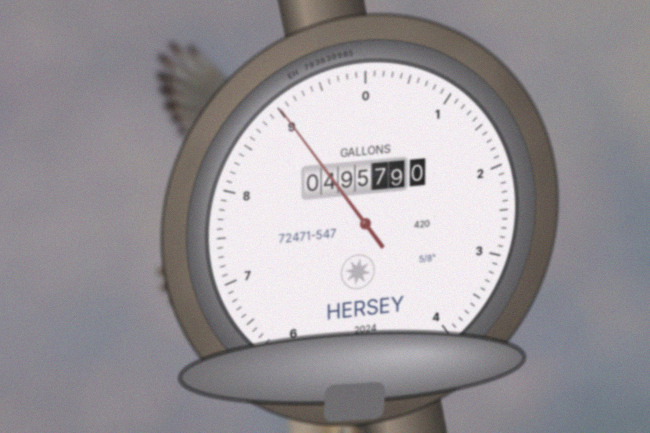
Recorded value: 495789.0 gal
